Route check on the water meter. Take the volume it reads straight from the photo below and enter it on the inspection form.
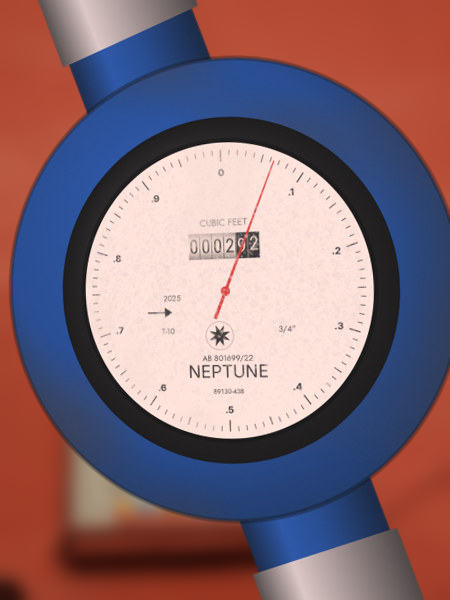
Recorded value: 292.06 ft³
